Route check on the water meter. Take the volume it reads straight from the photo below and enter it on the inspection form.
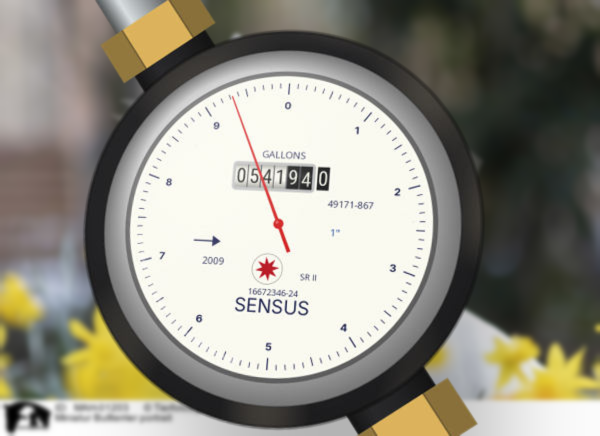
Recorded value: 541939.3 gal
